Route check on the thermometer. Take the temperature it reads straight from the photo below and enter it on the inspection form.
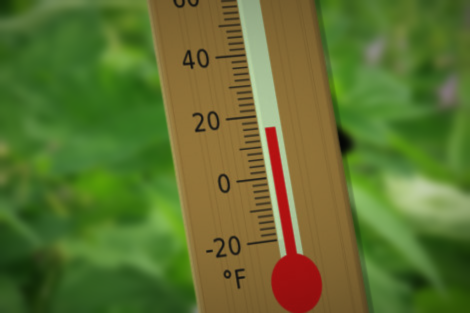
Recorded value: 16 °F
